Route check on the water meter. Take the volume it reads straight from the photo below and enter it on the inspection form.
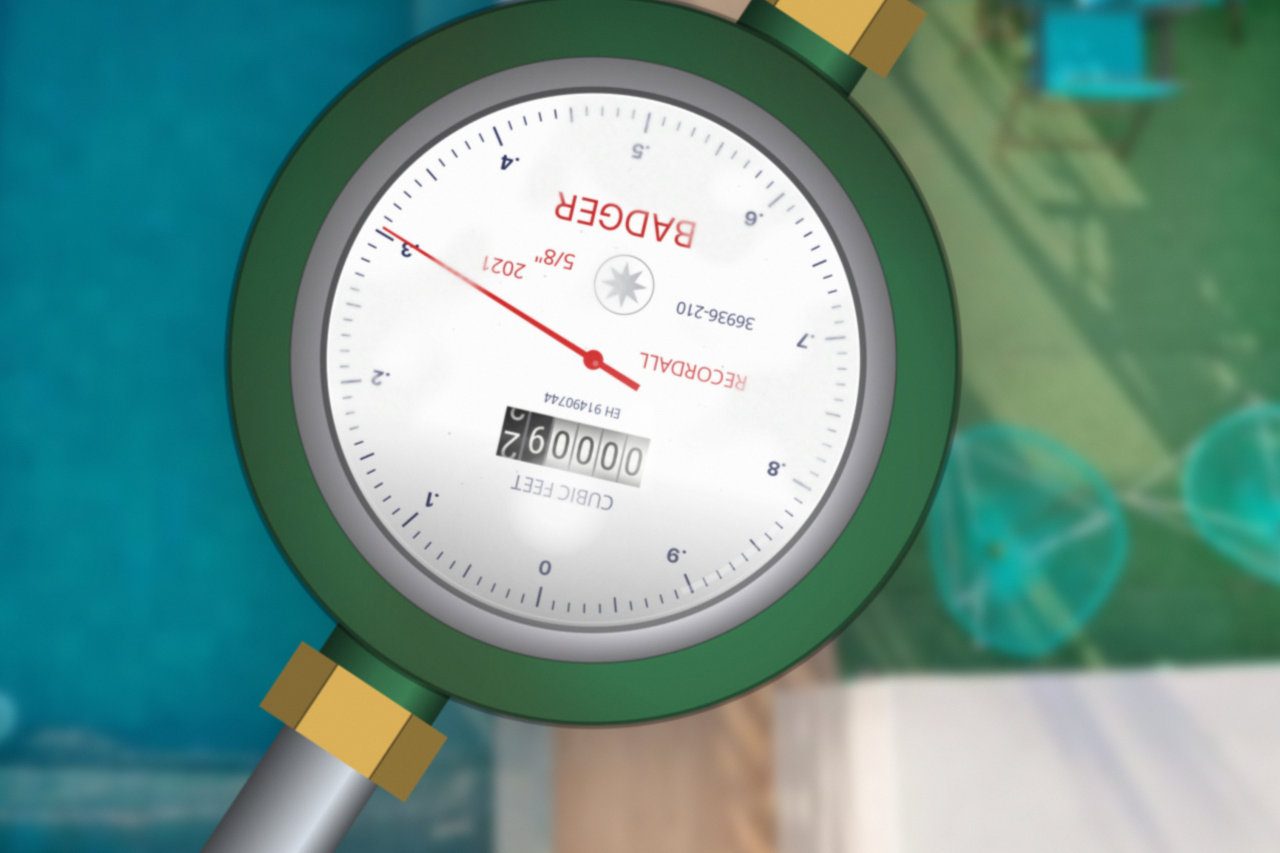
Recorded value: 92.30 ft³
